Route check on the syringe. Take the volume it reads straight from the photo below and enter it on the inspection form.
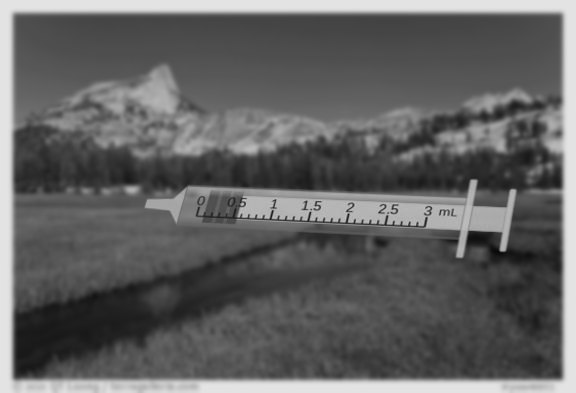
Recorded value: 0.1 mL
